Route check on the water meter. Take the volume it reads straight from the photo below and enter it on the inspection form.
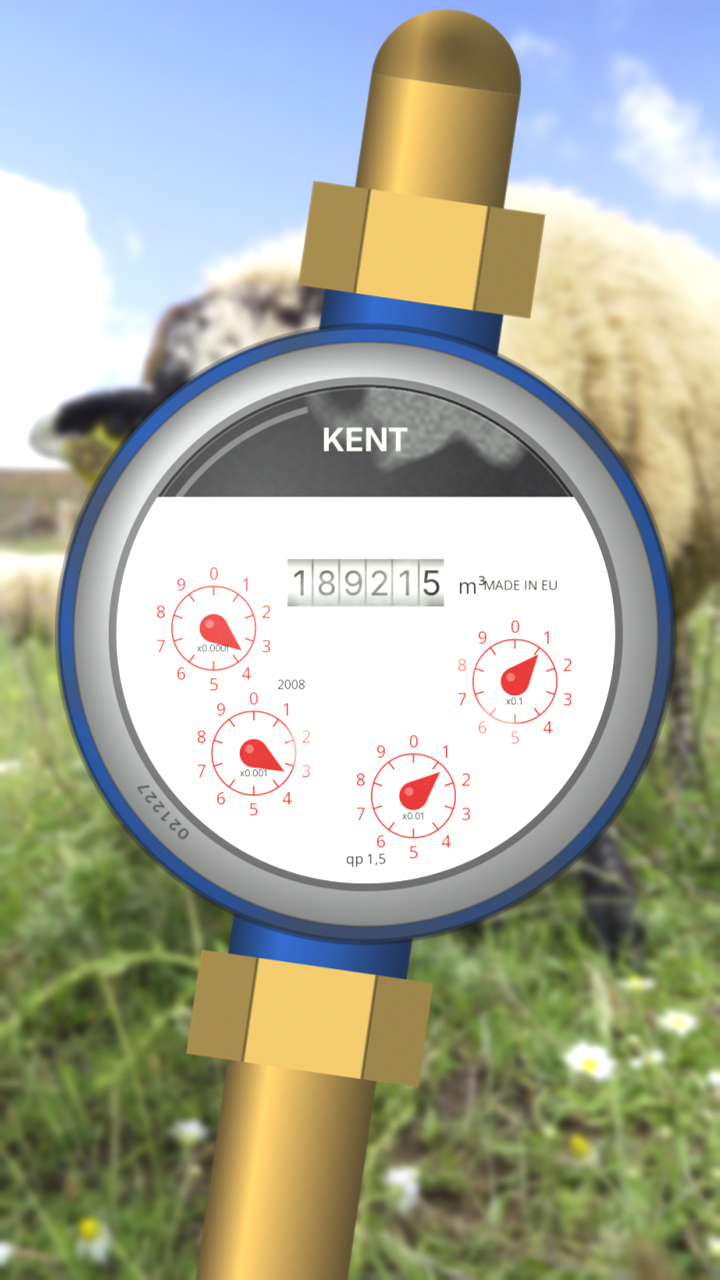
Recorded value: 189215.1133 m³
